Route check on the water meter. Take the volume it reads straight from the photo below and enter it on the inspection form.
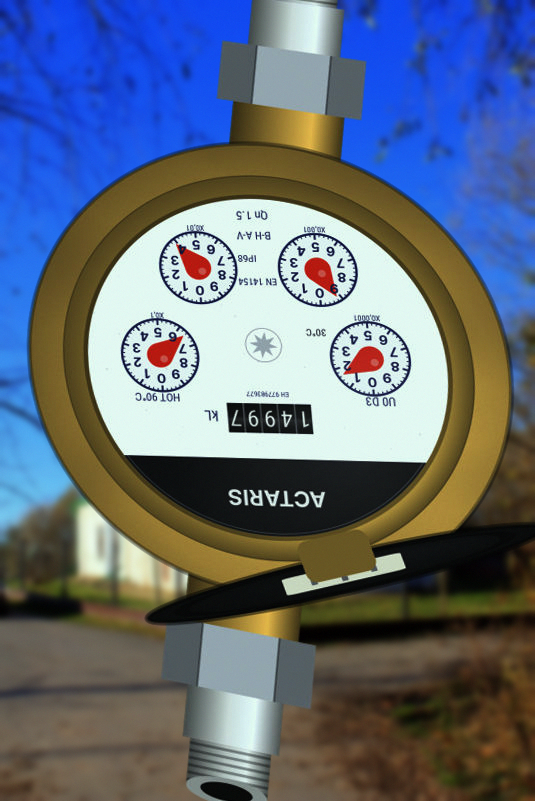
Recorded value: 14997.6391 kL
